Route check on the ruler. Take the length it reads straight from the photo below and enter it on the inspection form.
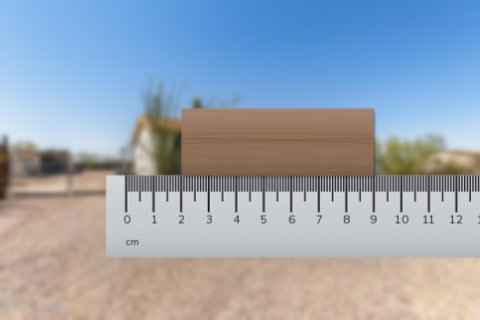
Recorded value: 7 cm
